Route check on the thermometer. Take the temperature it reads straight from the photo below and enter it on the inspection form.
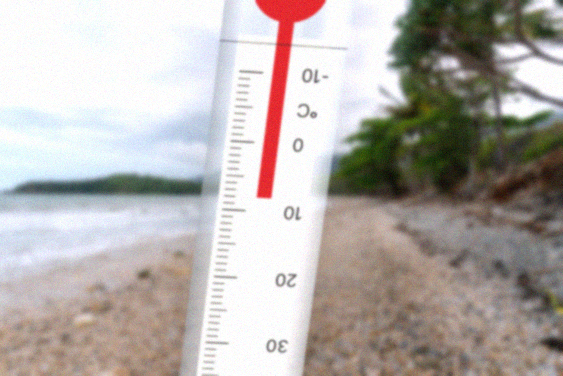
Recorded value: 8 °C
